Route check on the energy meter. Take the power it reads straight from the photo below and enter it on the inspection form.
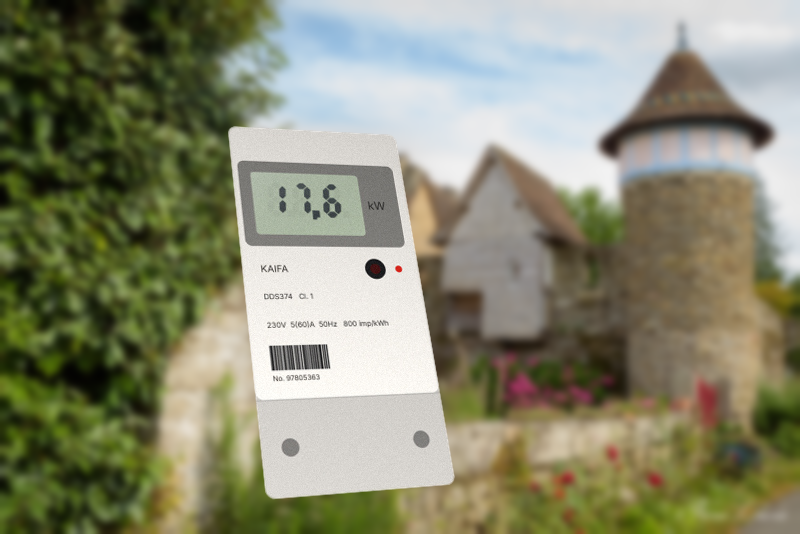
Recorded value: 17.6 kW
